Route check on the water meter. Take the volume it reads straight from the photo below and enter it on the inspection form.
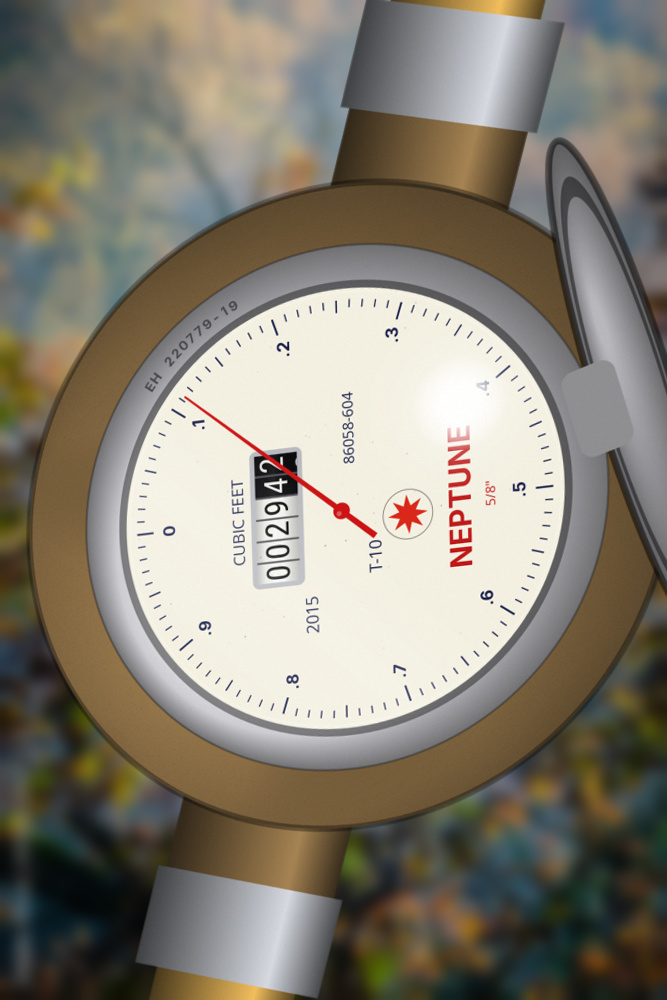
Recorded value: 2942.11 ft³
